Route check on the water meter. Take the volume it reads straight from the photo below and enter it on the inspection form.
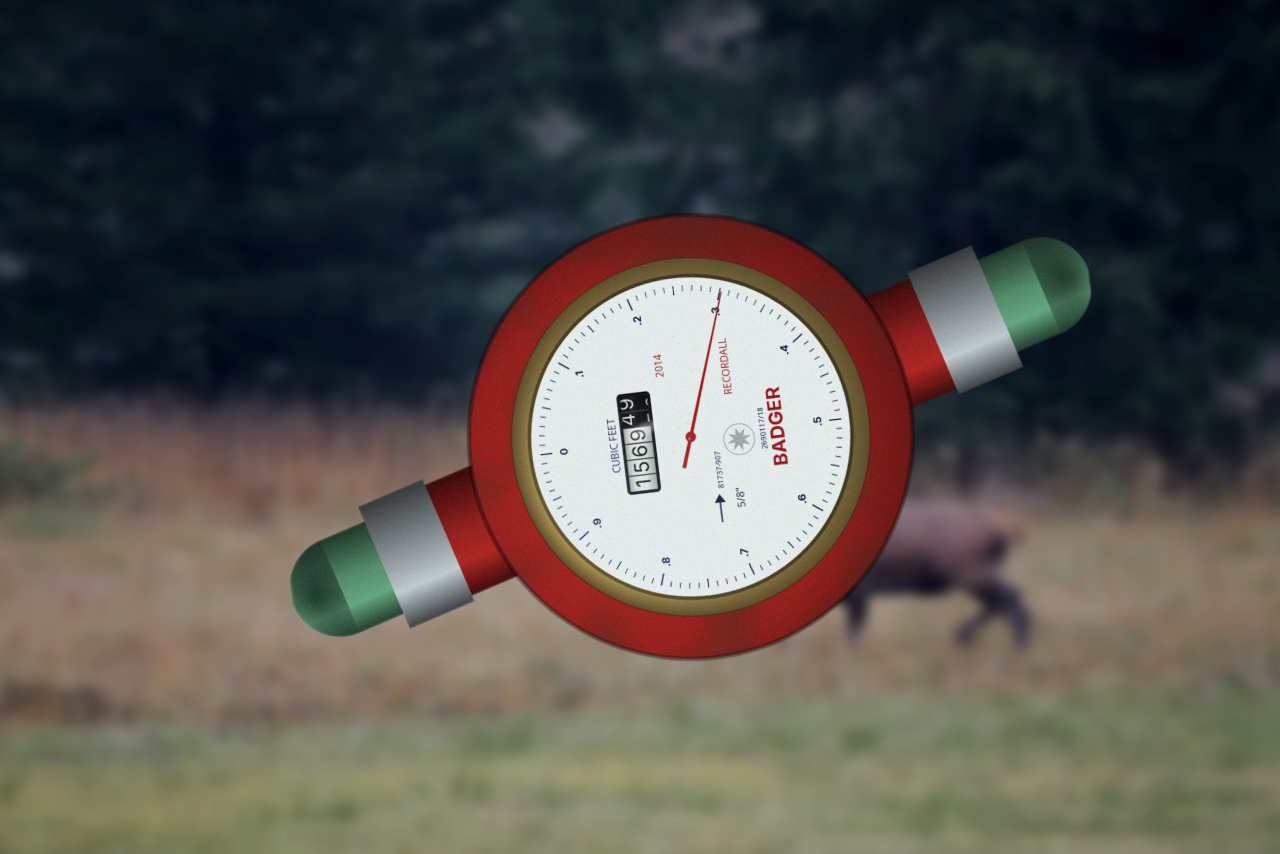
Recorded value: 156949.30 ft³
